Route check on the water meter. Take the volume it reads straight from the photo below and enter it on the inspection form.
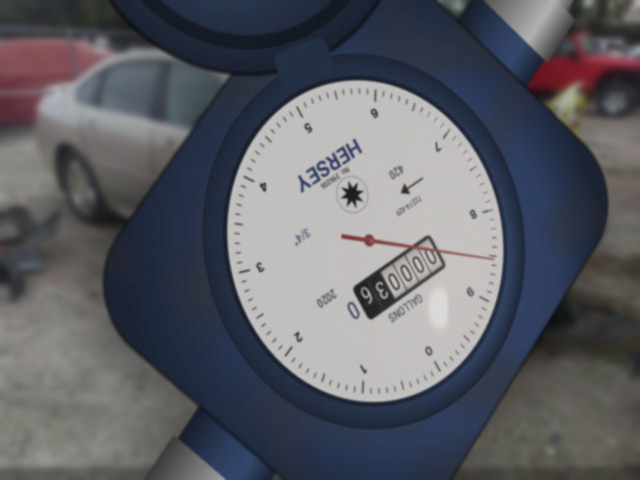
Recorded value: 358.5 gal
